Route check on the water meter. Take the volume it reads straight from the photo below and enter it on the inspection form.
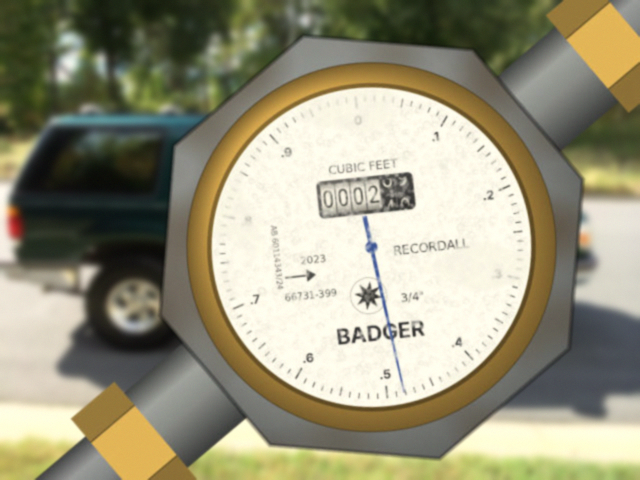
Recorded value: 239.48 ft³
